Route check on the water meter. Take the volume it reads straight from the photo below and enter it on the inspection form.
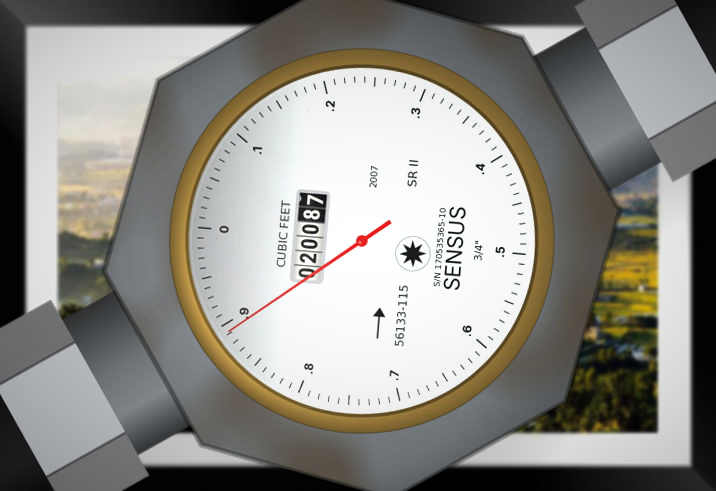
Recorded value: 20086.89 ft³
